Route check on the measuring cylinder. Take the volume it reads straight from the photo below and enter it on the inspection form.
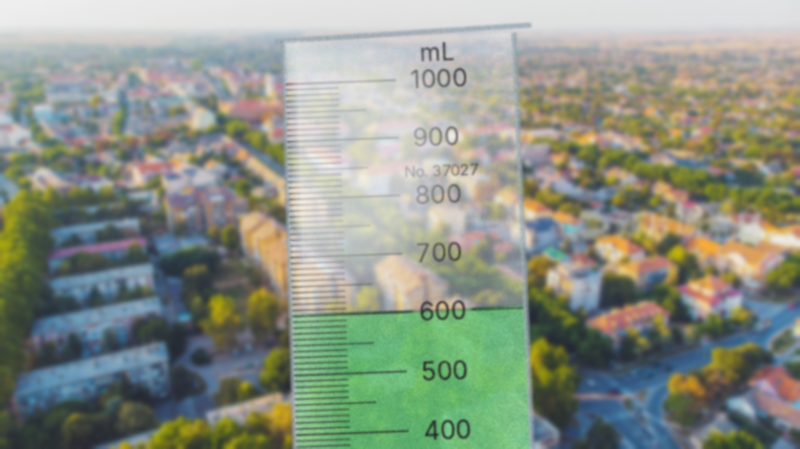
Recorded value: 600 mL
